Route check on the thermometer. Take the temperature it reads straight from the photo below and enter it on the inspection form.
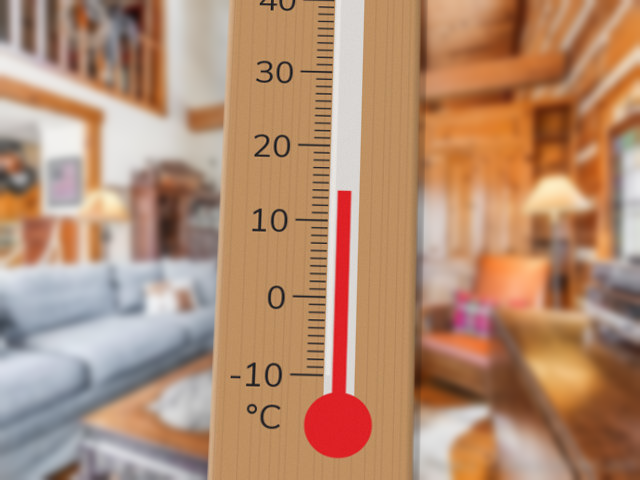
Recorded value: 14 °C
